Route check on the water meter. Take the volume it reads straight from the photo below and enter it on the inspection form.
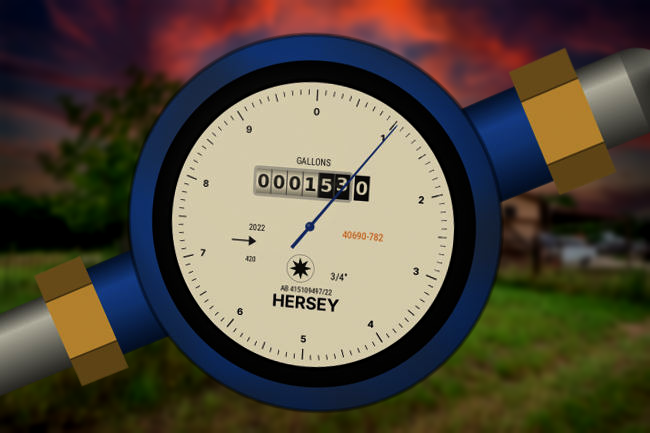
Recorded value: 1531.0 gal
